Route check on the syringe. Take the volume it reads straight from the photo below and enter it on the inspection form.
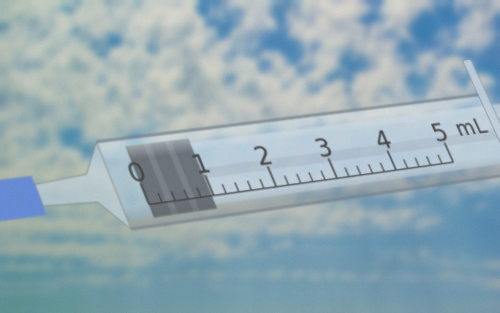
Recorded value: 0 mL
